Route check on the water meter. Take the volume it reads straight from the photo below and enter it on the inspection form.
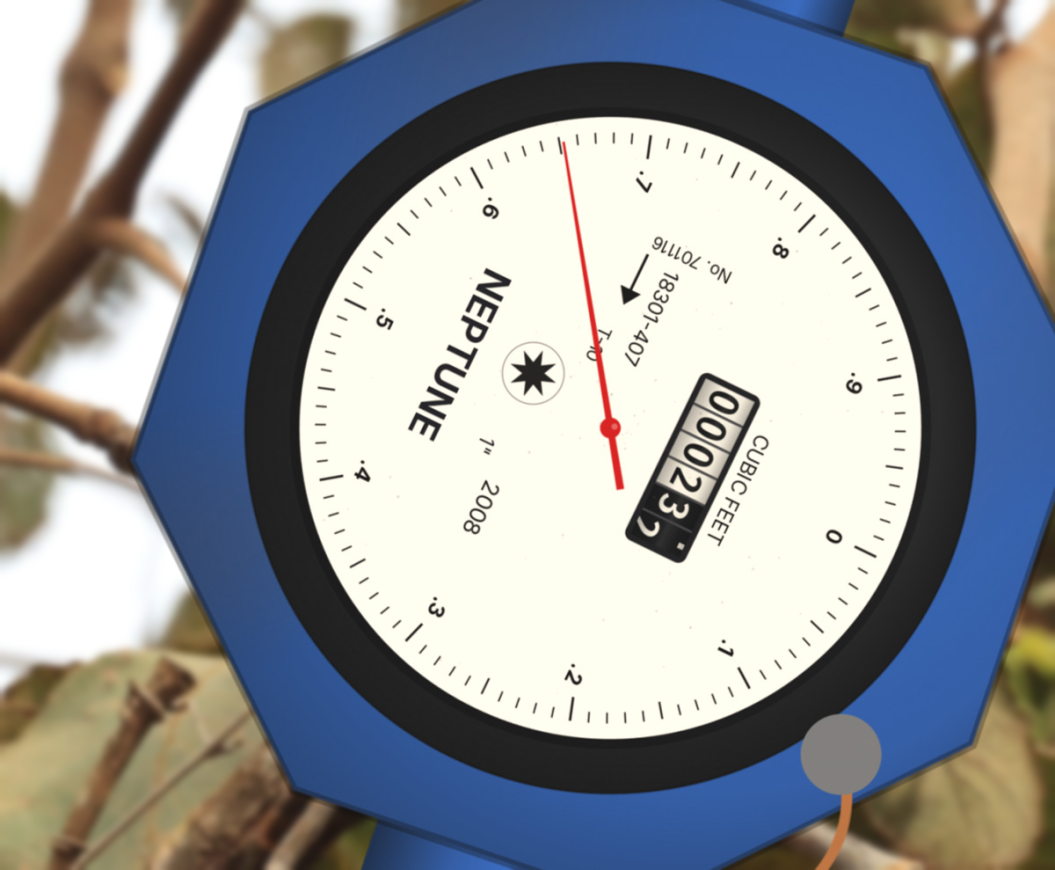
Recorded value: 231.65 ft³
